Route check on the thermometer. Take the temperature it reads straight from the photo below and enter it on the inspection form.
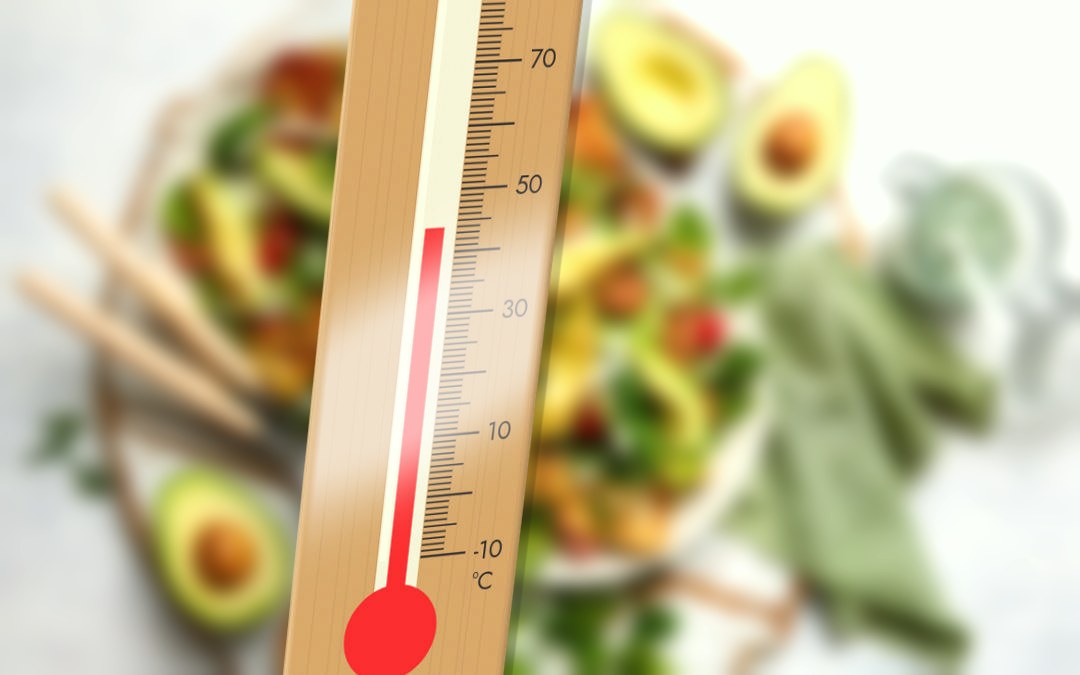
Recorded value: 44 °C
